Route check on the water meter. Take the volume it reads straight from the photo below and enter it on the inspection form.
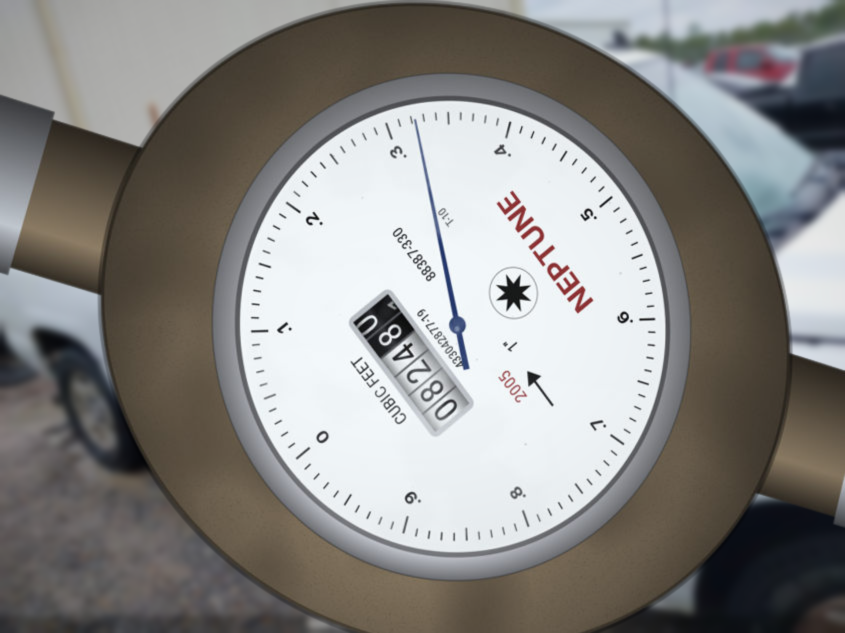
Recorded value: 82480.32 ft³
